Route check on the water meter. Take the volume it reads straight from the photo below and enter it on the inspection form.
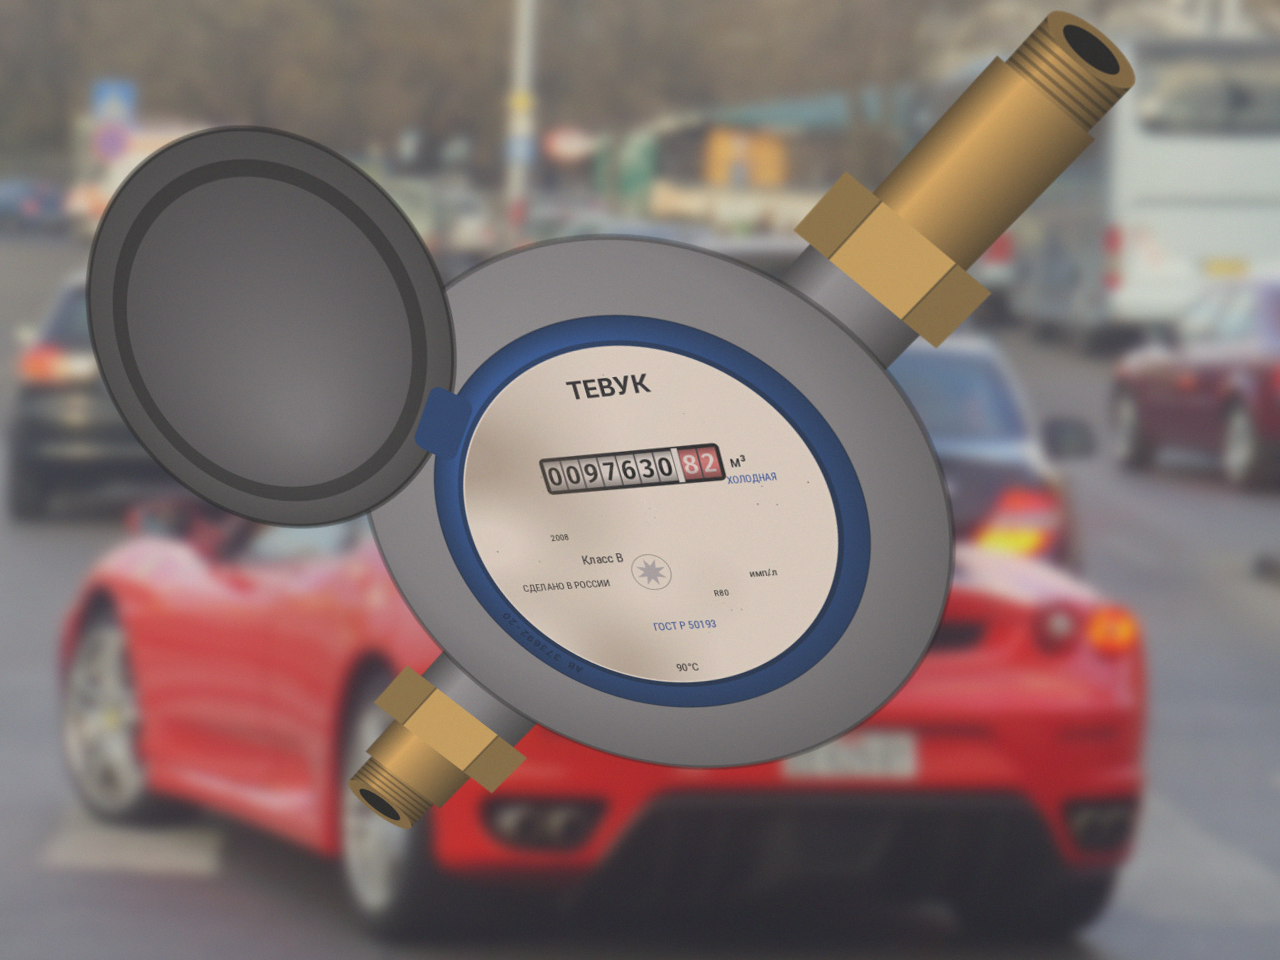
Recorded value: 97630.82 m³
